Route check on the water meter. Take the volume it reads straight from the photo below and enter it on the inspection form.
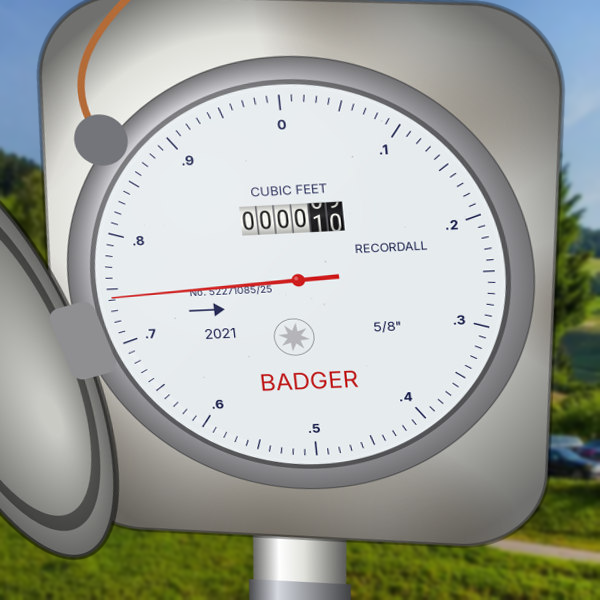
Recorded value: 9.74 ft³
